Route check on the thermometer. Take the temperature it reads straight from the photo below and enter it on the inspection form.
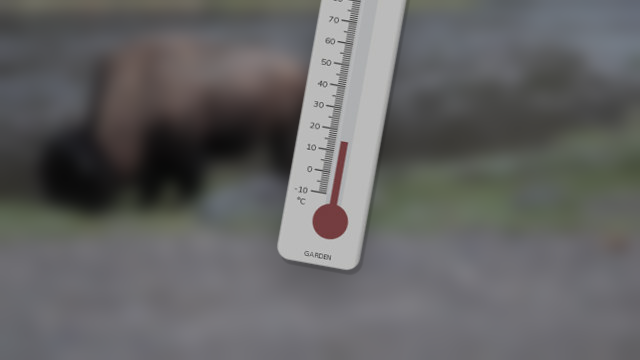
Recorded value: 15 °C
